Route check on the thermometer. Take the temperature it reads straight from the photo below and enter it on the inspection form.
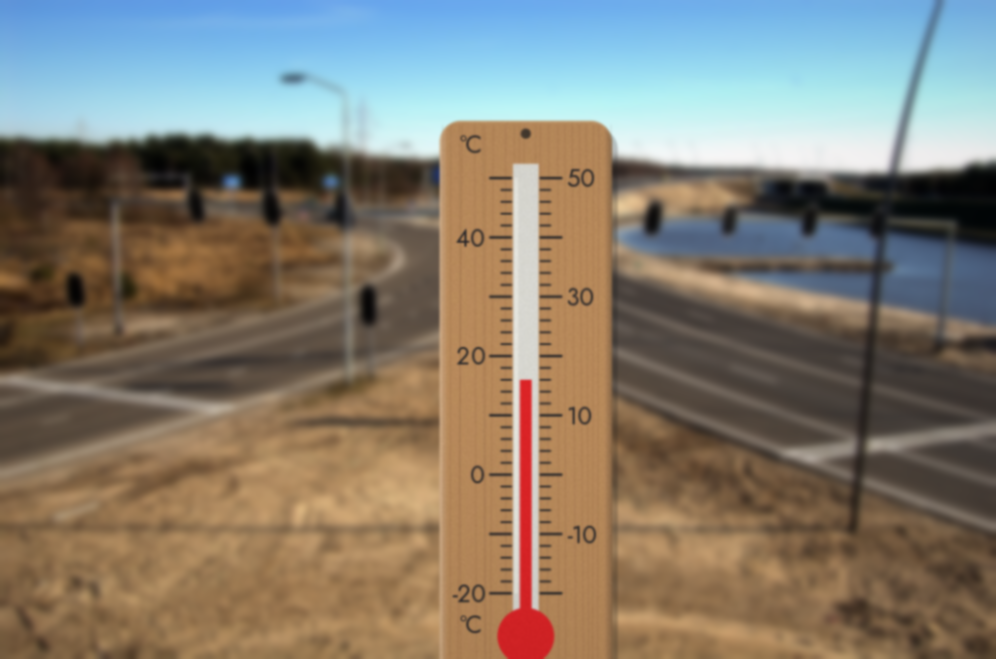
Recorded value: 16 °C
